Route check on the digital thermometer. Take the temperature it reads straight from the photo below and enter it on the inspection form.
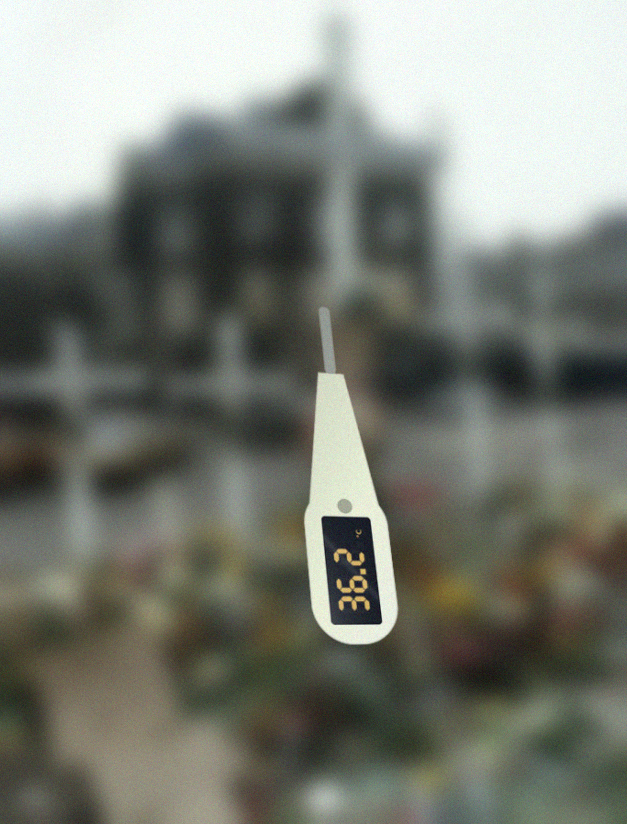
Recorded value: 36.2 °C
